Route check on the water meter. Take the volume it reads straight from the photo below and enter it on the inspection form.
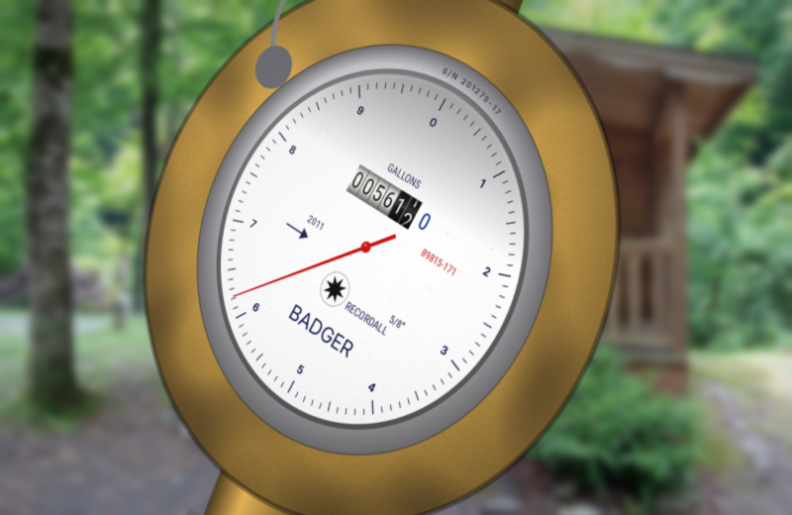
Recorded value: 56116.2 gal
